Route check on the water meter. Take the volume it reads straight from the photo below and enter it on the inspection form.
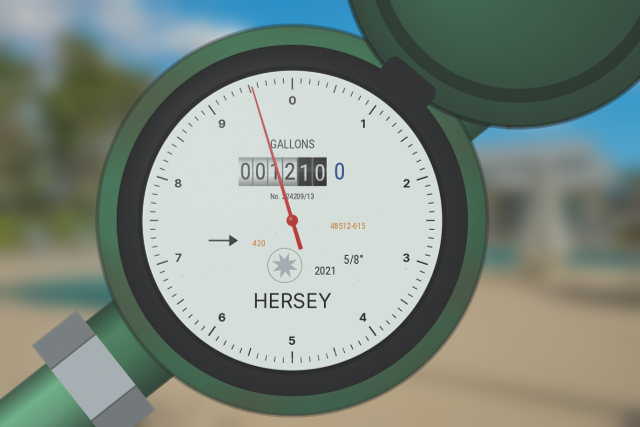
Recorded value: 12099.5 gal
